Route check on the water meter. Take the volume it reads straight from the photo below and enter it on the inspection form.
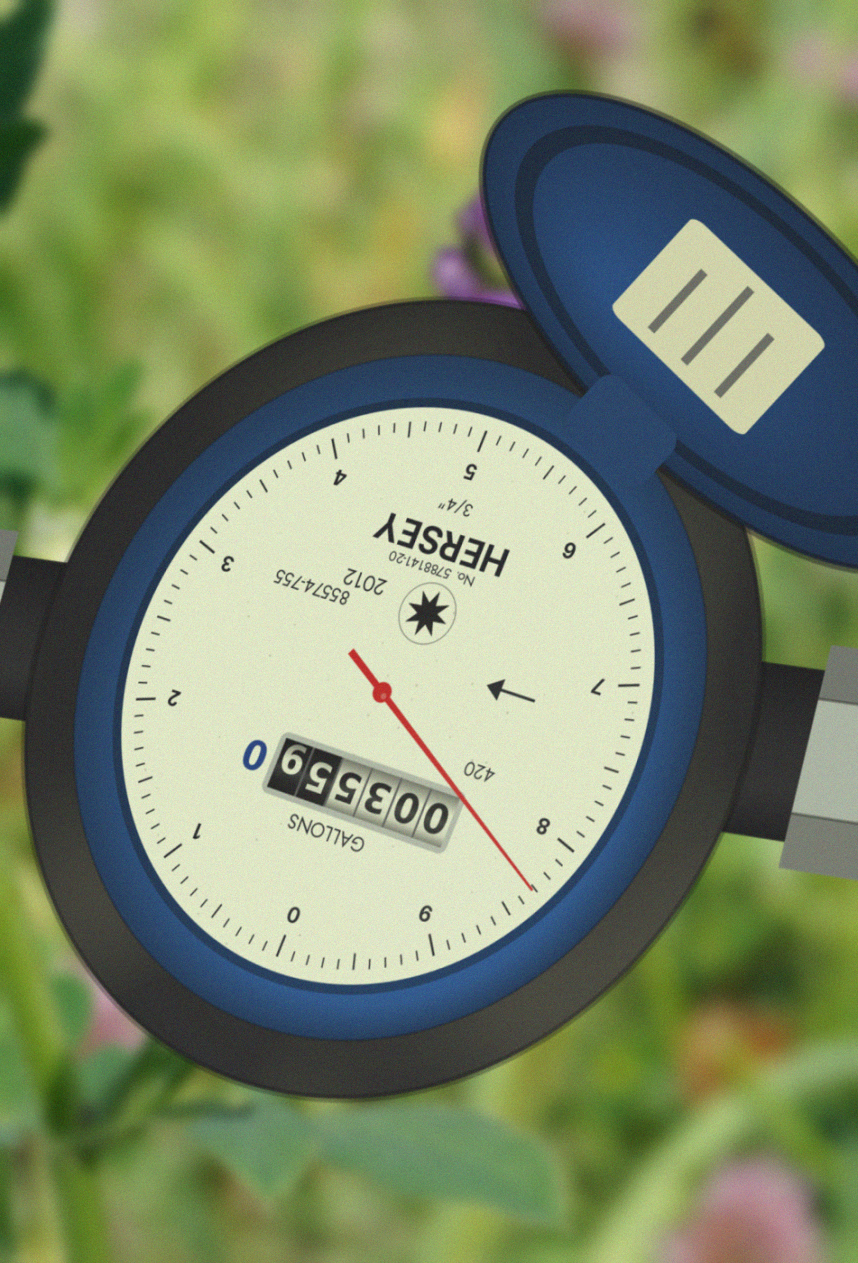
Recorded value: 35588.3 gal
